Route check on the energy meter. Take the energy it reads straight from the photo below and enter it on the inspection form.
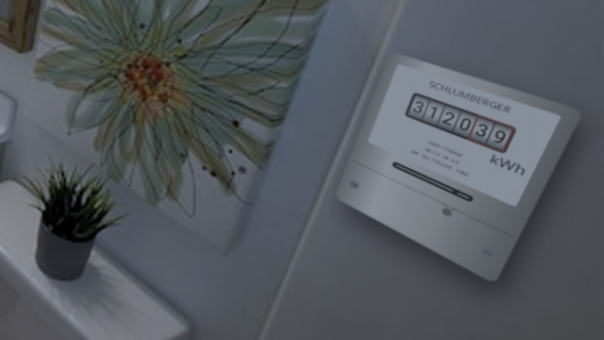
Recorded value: 3120.39 kWh
